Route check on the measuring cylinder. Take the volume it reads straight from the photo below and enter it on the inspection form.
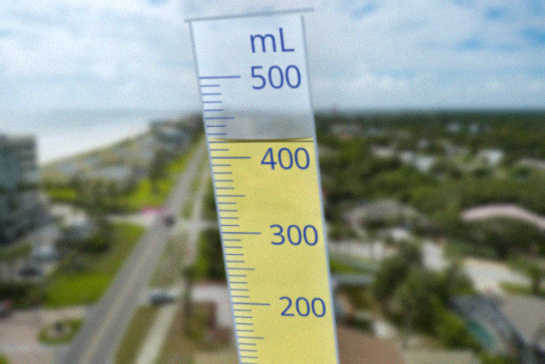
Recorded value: 420 mL
